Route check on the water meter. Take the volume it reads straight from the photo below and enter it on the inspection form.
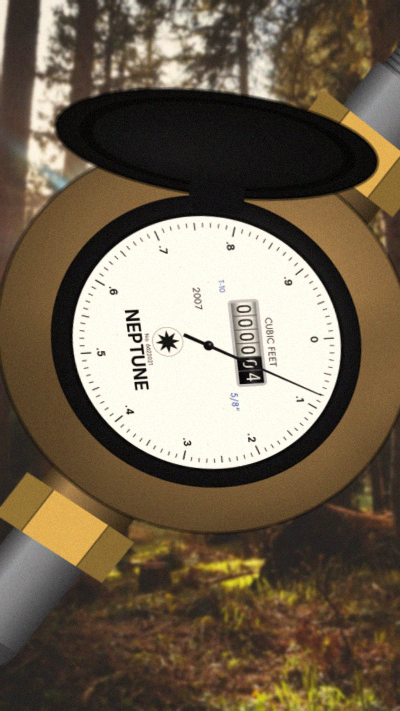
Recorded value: 4.08 ft³
